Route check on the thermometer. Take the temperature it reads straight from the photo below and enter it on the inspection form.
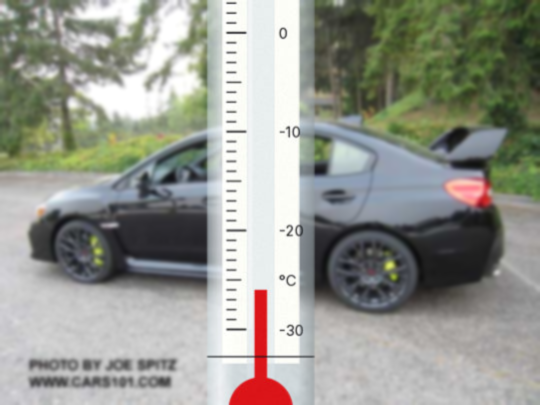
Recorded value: -26 °C
